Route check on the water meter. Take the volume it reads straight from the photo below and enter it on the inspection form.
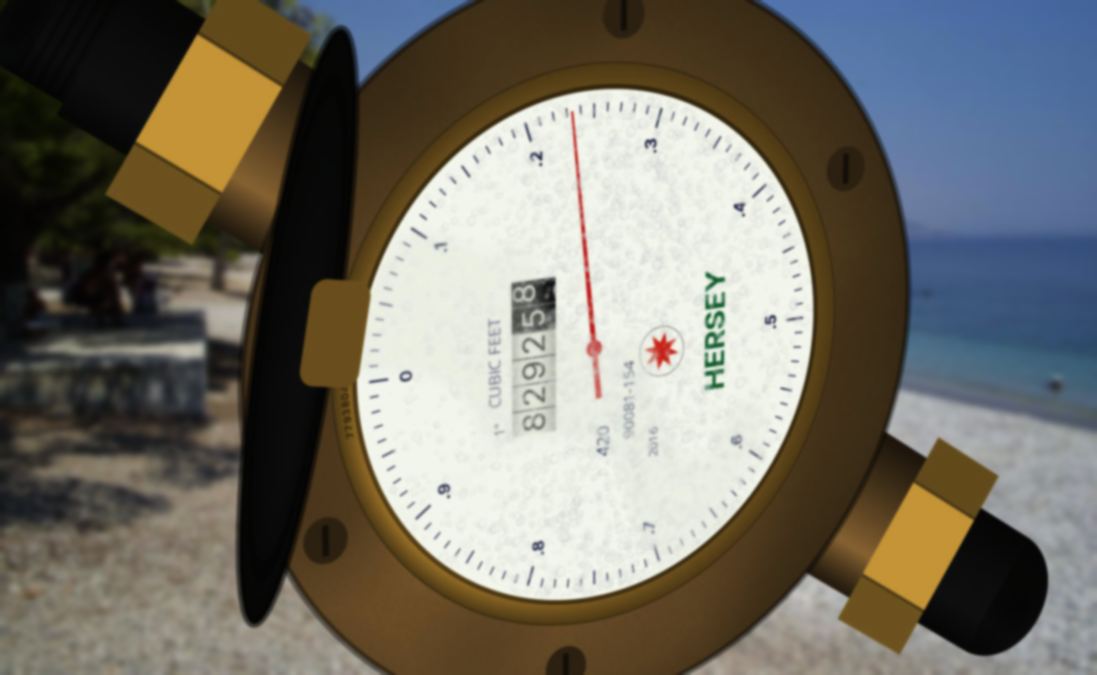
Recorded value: 829258.23 ft³
